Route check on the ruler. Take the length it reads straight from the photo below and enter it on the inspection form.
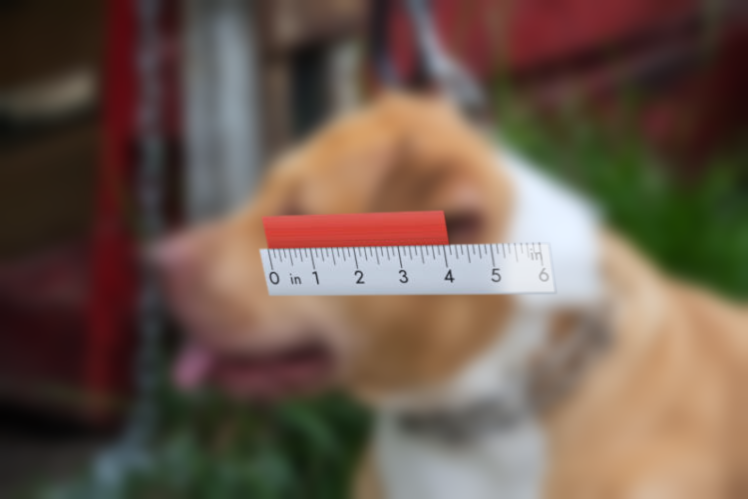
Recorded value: 4.125 in
